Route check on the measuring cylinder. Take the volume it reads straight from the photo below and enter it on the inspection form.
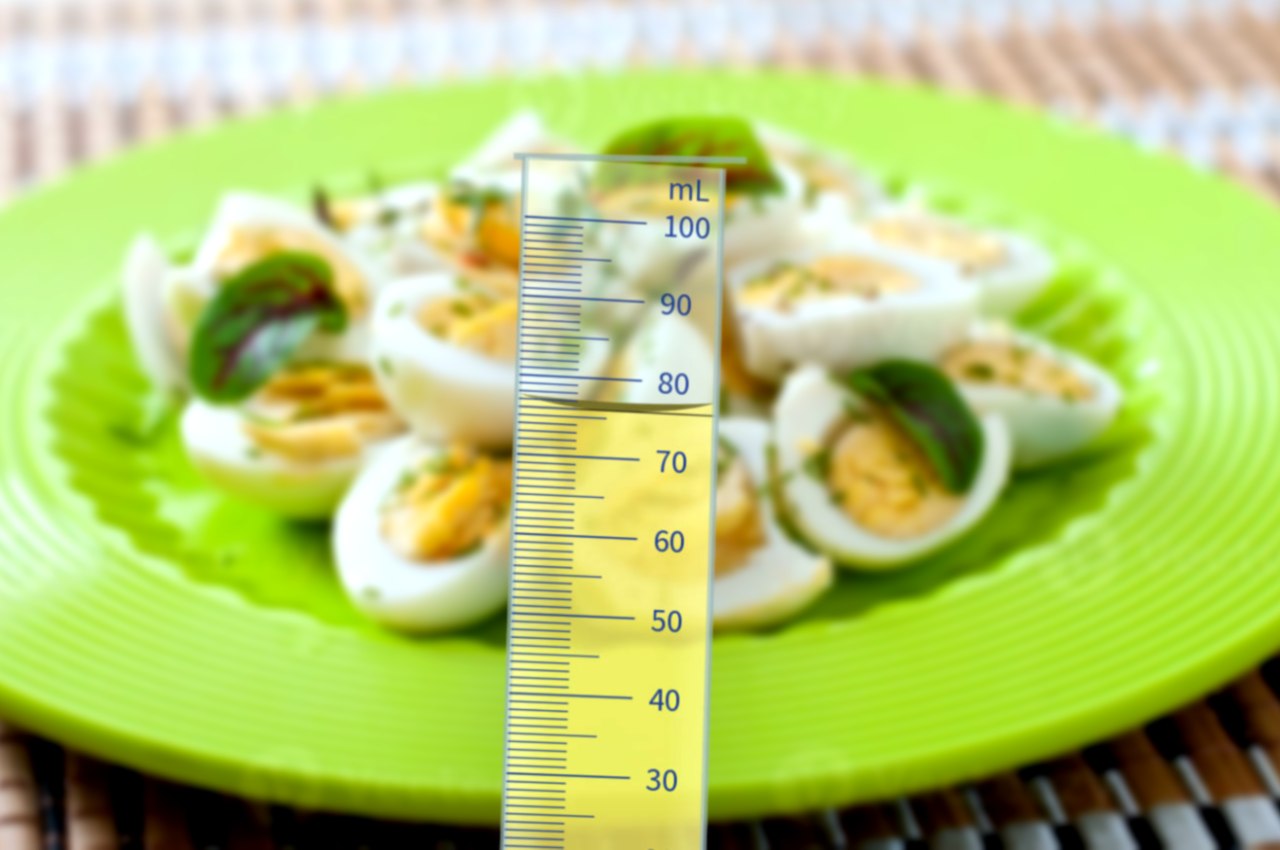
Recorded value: 76 mL
